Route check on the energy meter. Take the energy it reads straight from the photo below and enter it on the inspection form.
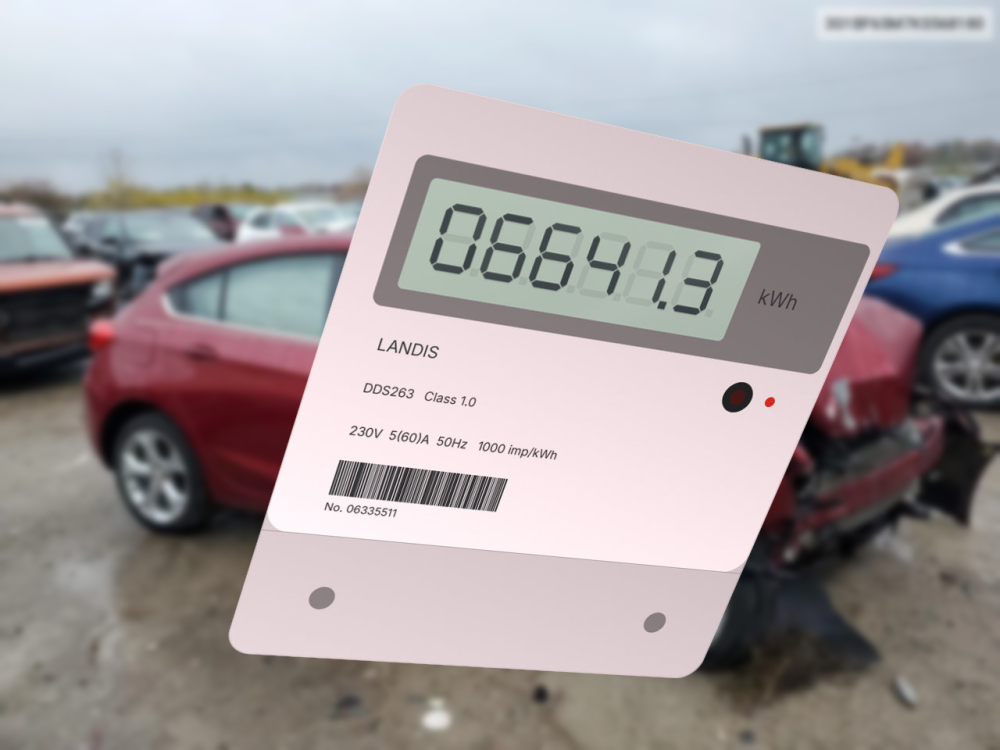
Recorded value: 6641.3 kWh
